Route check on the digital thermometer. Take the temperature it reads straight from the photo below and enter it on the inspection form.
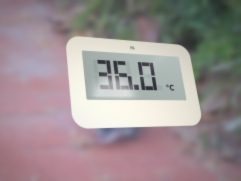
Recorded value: 36.0 °C
